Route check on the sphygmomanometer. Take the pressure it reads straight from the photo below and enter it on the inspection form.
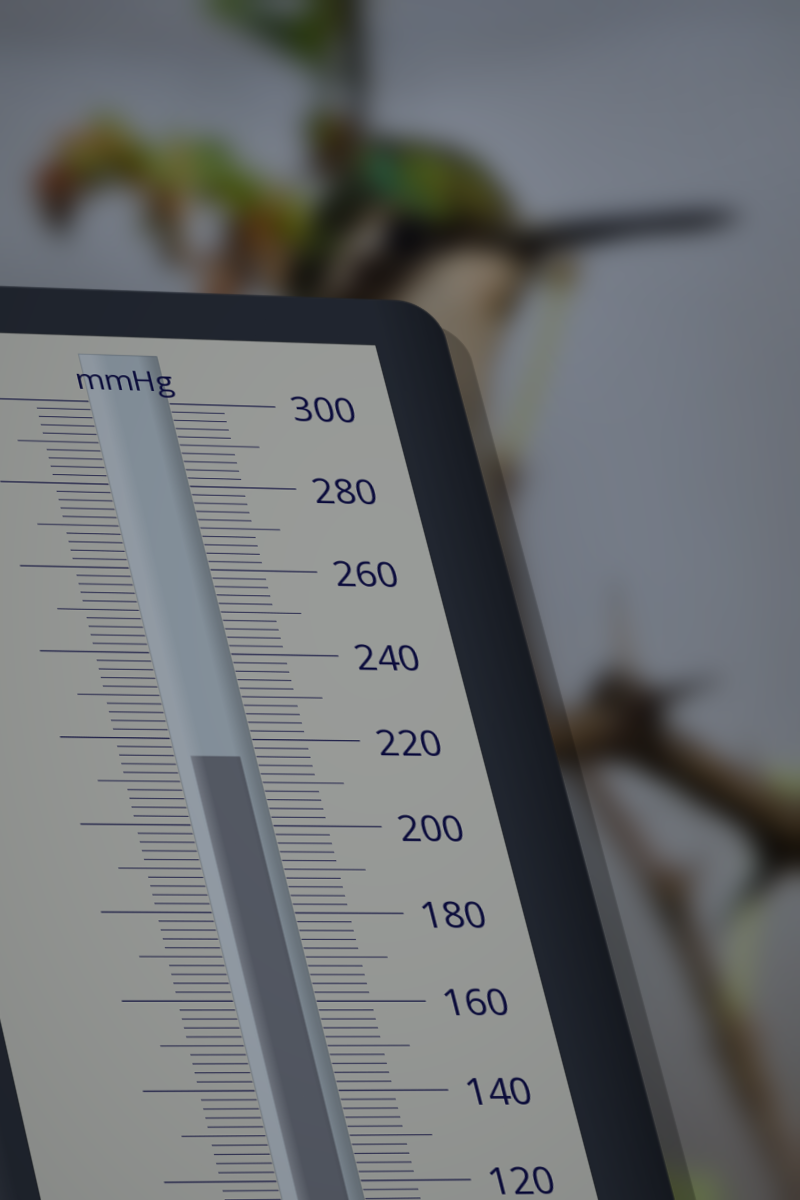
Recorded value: 216 mmHg
